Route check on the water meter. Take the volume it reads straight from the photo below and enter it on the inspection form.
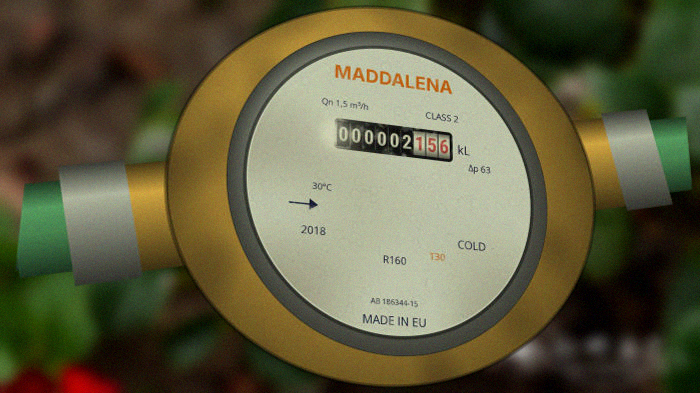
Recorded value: 2.156 kL
